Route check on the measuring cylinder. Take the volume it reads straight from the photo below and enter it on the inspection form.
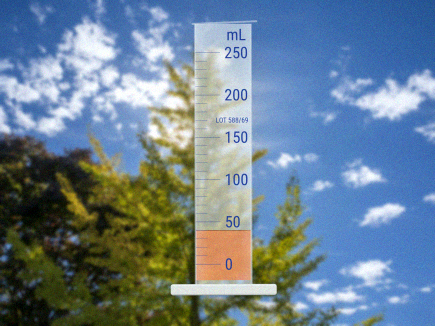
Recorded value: 40 mL
